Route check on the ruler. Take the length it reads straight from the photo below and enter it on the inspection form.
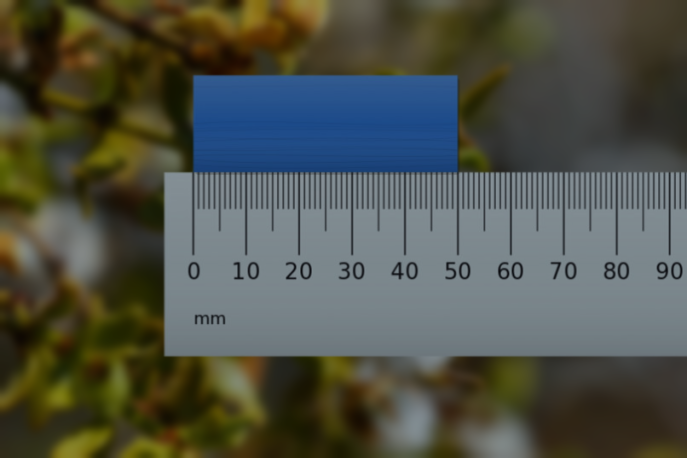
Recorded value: 50 mm
